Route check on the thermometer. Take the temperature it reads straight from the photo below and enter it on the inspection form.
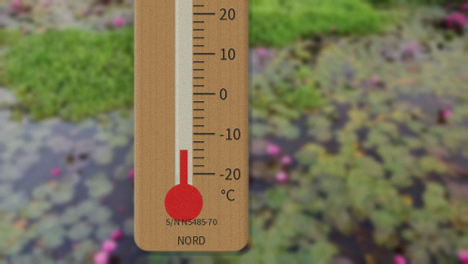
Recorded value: -14 °C
